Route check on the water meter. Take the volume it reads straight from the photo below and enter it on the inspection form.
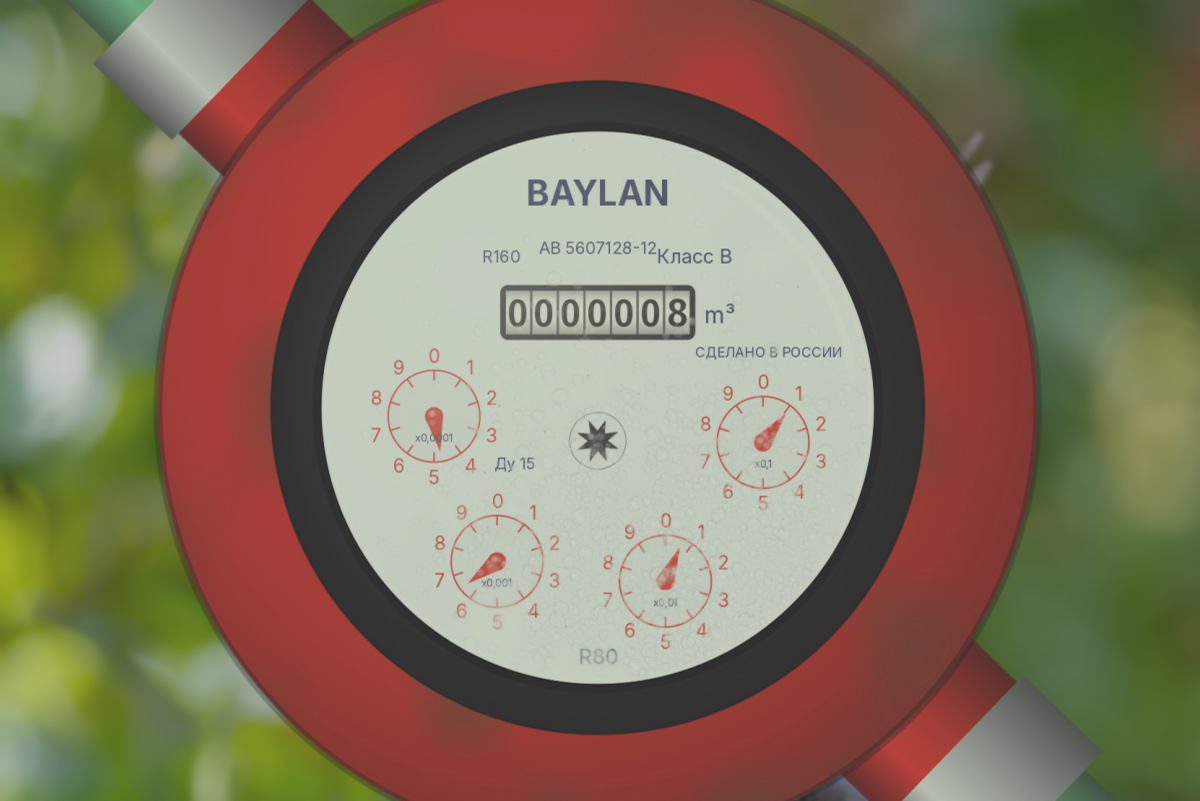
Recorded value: 8.1064 m³
